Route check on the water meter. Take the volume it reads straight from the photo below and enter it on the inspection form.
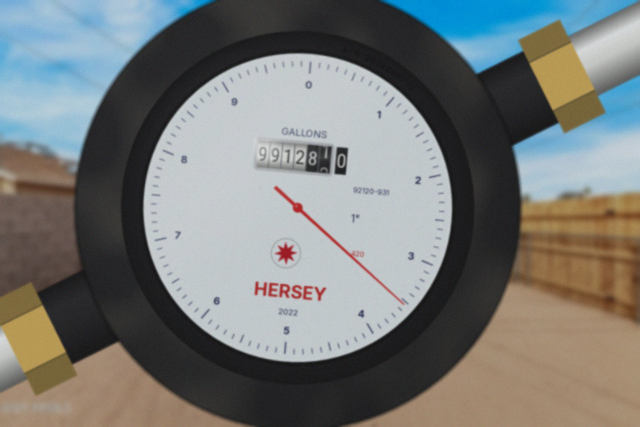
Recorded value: 9912813.5 gal
